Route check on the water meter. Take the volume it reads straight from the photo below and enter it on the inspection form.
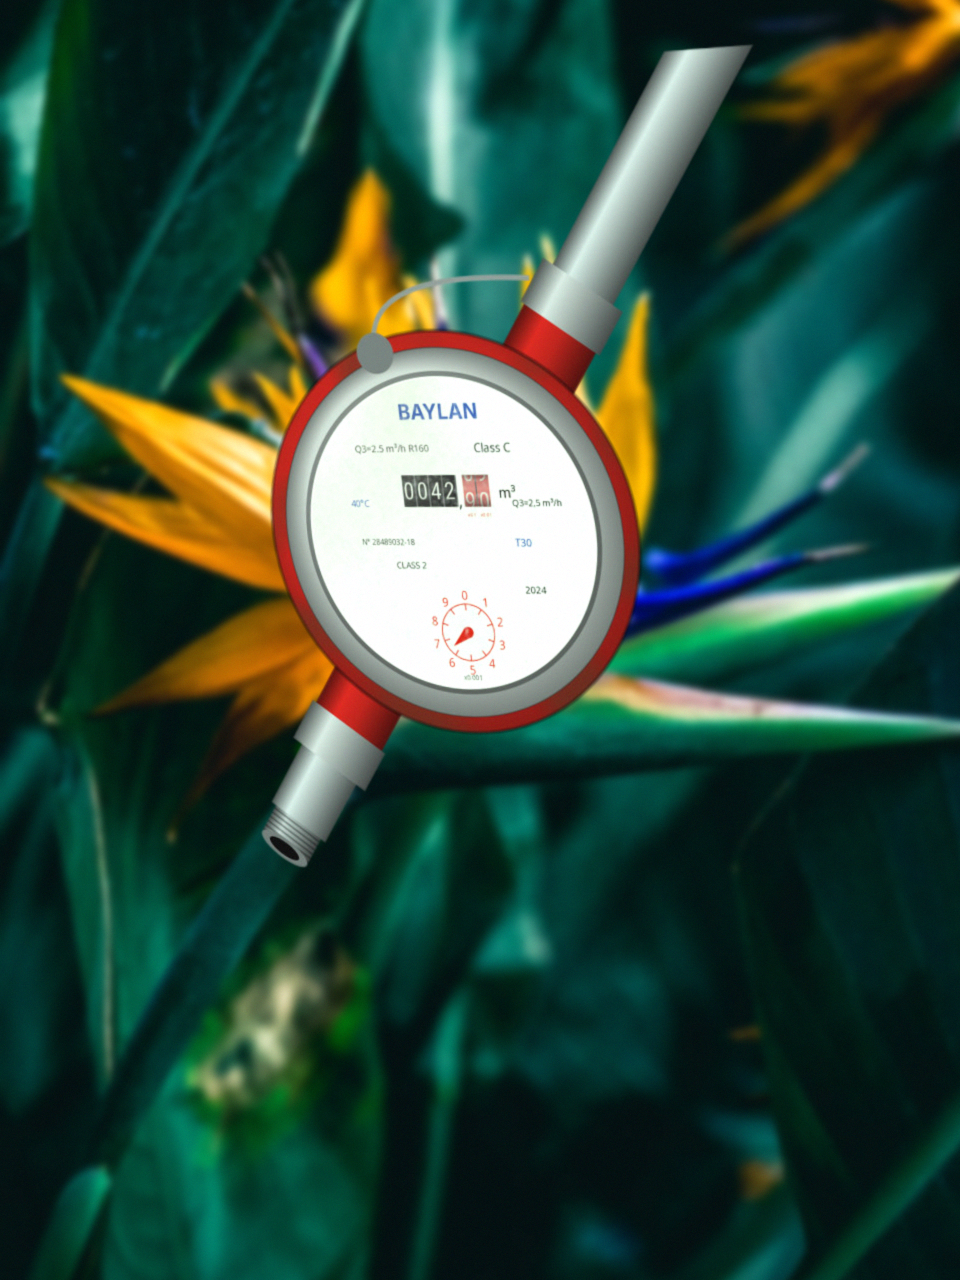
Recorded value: 42.896 m³
